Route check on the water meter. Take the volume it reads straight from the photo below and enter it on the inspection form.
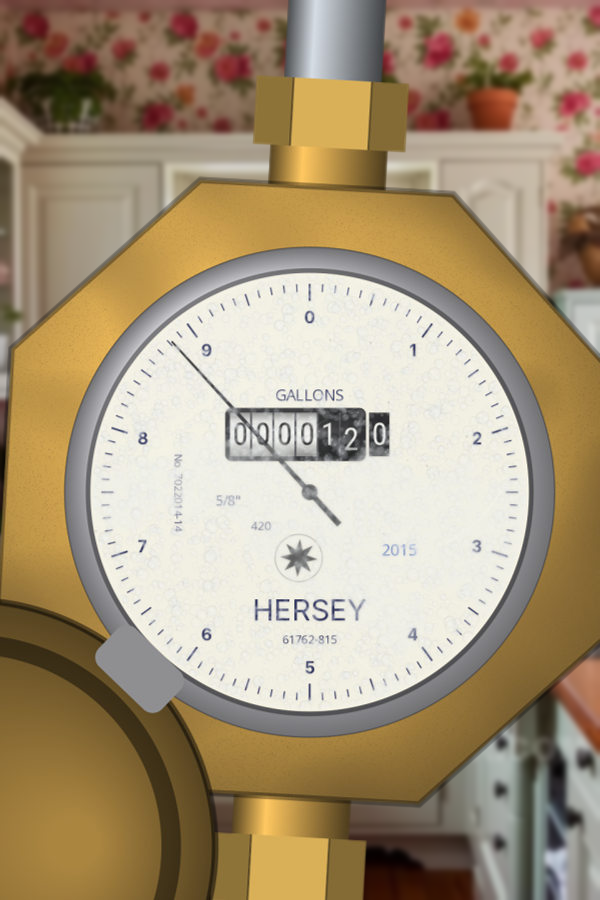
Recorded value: 118.8 gal
